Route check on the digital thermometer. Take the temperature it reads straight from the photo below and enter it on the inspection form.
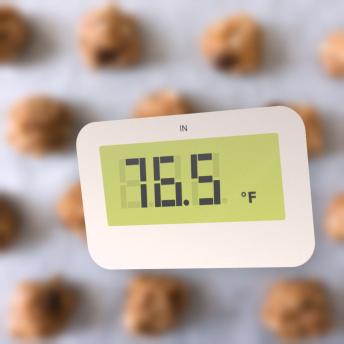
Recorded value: 76.5 °F
